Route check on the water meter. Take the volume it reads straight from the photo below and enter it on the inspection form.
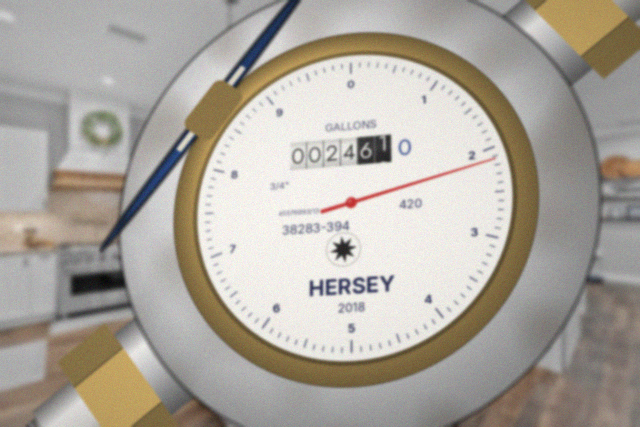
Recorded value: 24612.1 gal
